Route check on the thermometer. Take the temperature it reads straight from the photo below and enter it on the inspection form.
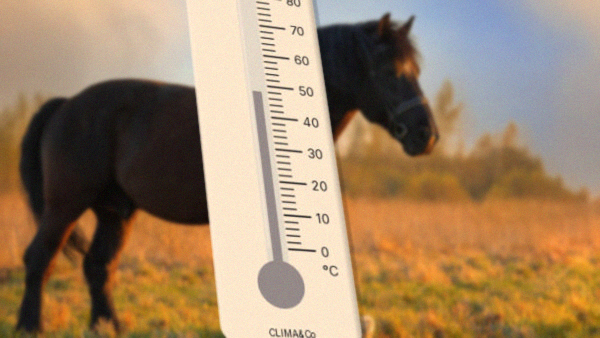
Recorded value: 48 °C
